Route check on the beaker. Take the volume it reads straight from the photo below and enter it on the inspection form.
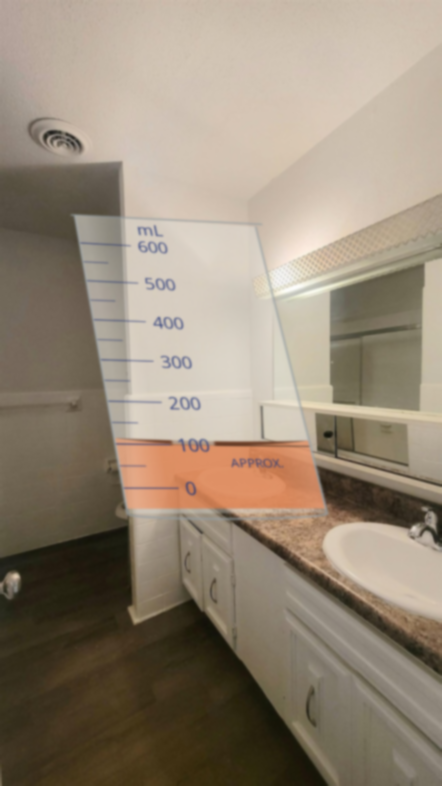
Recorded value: 100 mL
